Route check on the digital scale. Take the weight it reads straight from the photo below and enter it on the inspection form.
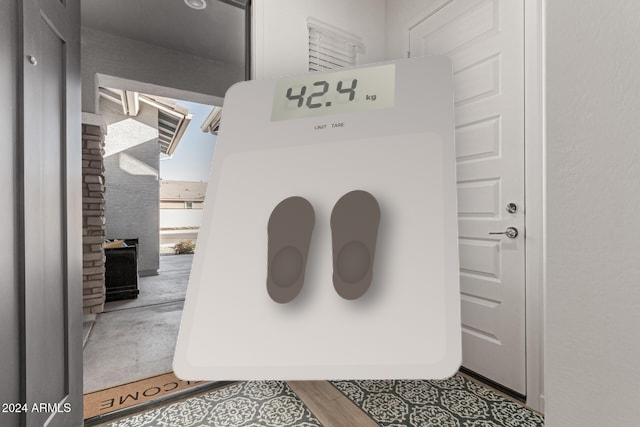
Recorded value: 42.4 kg
